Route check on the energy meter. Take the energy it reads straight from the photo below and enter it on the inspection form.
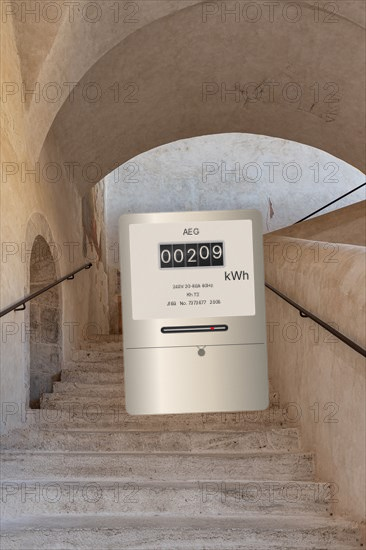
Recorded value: 209 kWh
